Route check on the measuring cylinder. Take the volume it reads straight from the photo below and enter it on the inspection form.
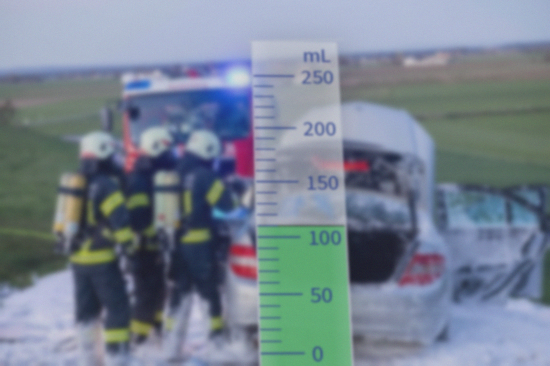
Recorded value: 110 mL
